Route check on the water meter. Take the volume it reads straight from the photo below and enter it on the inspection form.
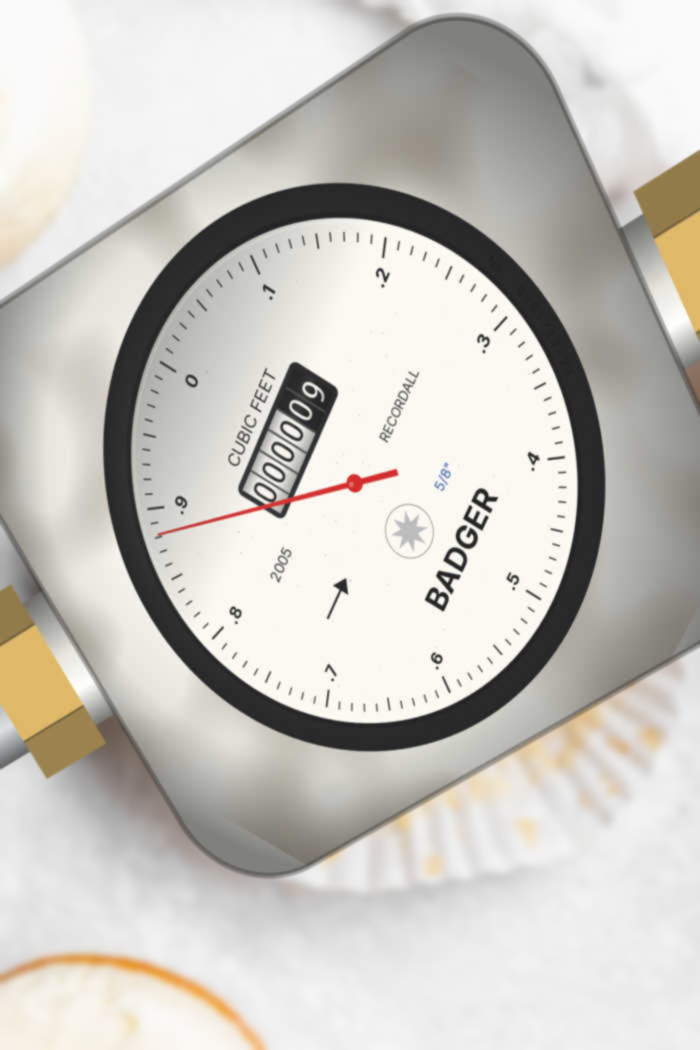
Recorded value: 8.88 ft³
